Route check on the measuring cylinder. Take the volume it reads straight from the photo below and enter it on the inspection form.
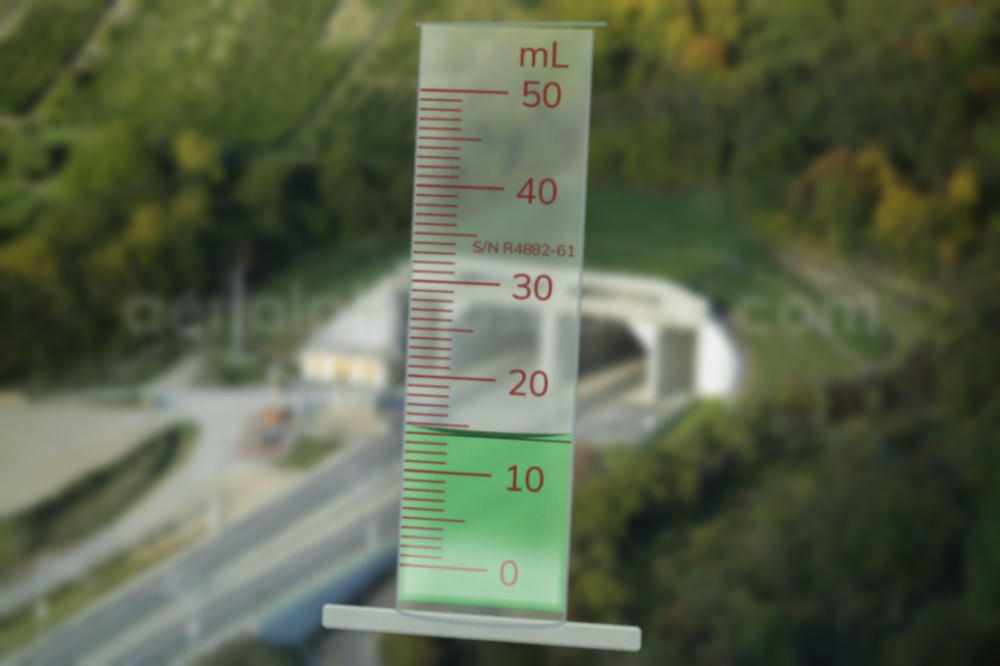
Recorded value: 14 mL
